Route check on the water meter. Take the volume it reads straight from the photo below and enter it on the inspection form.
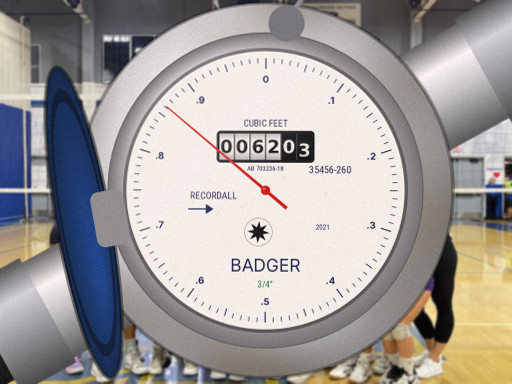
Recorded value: 6202.86 ft³
